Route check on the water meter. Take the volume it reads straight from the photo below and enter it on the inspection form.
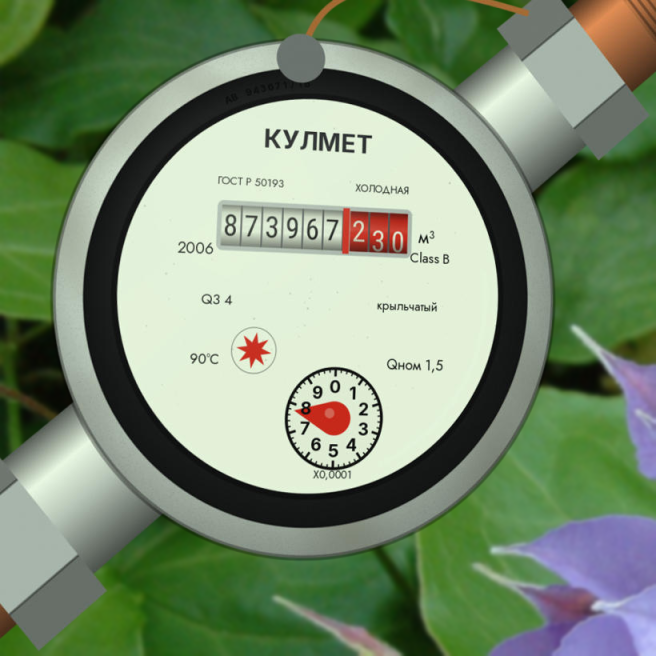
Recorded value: 873967.2297 m³
